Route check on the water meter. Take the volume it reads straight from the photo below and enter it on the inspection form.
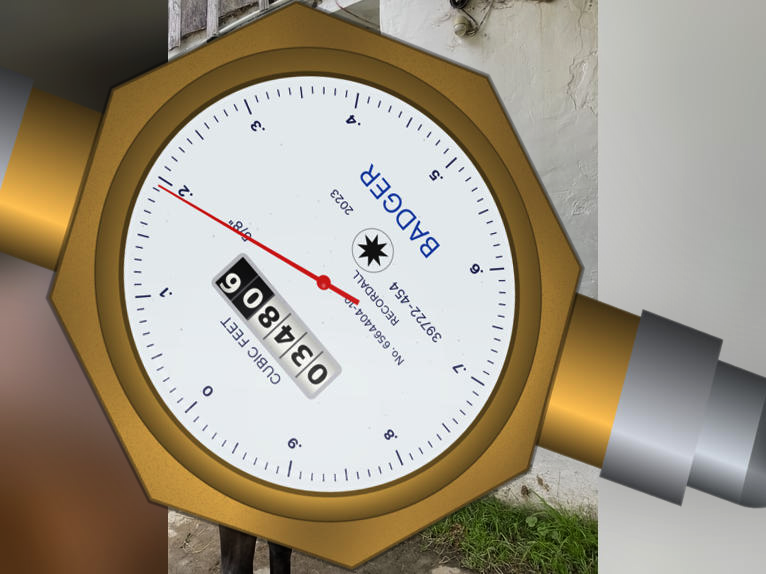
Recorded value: 34806.19 ft³
